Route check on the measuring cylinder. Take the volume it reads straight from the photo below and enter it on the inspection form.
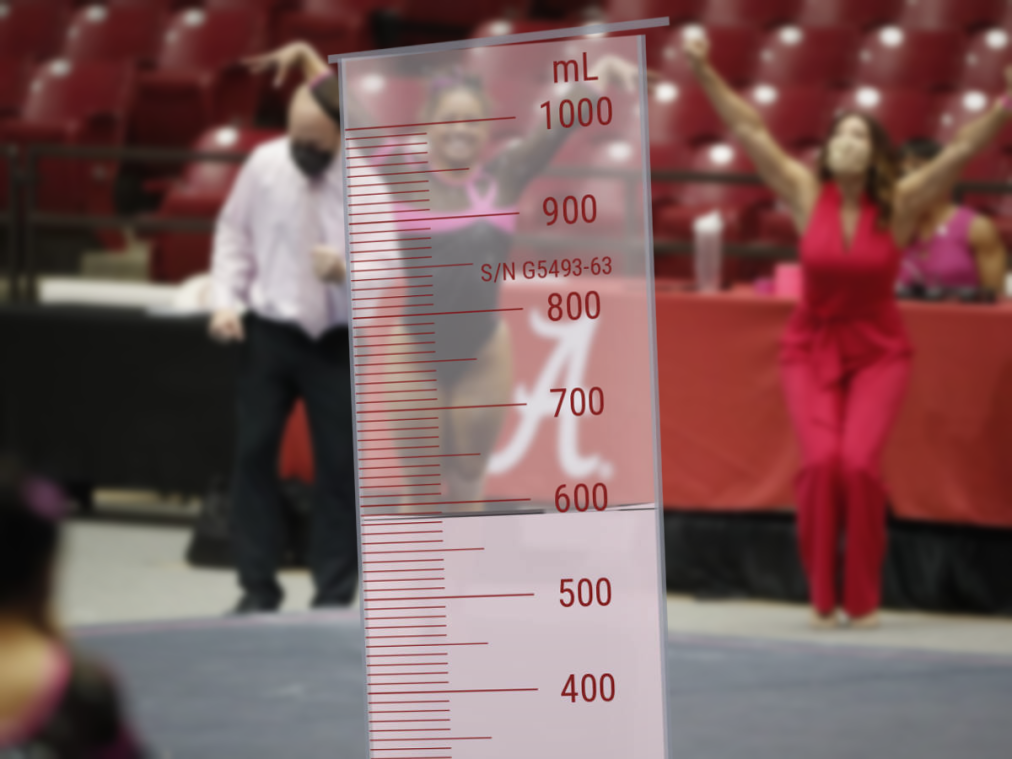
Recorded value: 585 mL
